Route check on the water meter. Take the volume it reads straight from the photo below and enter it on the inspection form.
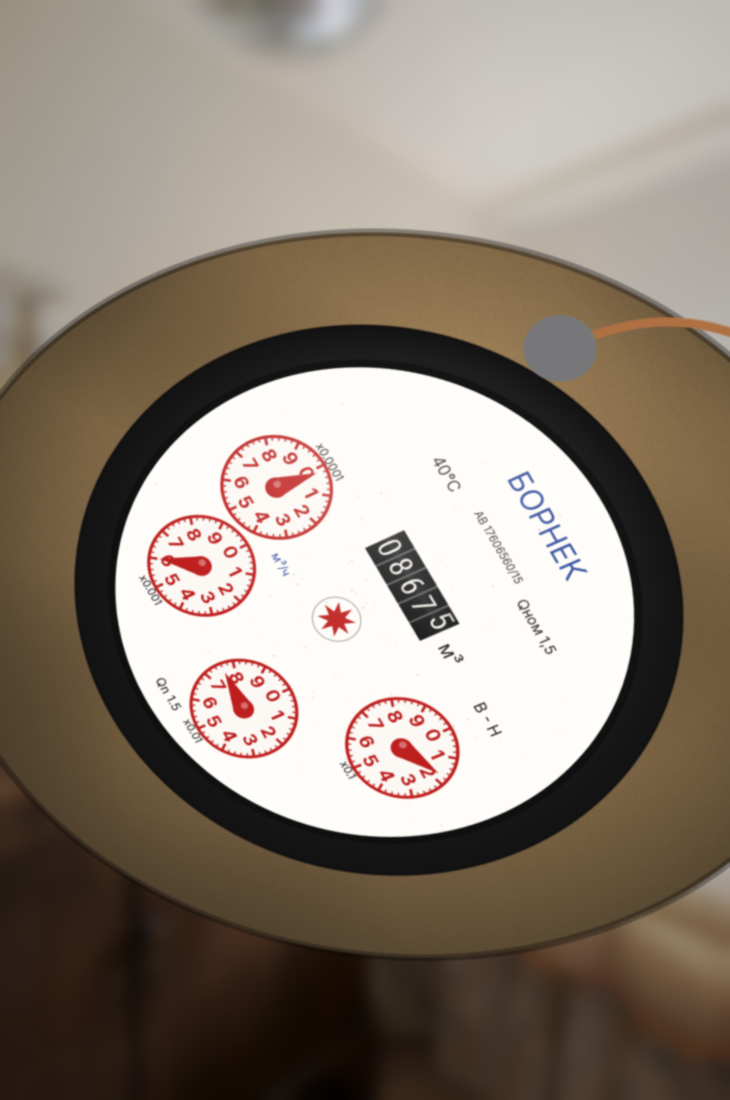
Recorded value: 8675.1760 m³
